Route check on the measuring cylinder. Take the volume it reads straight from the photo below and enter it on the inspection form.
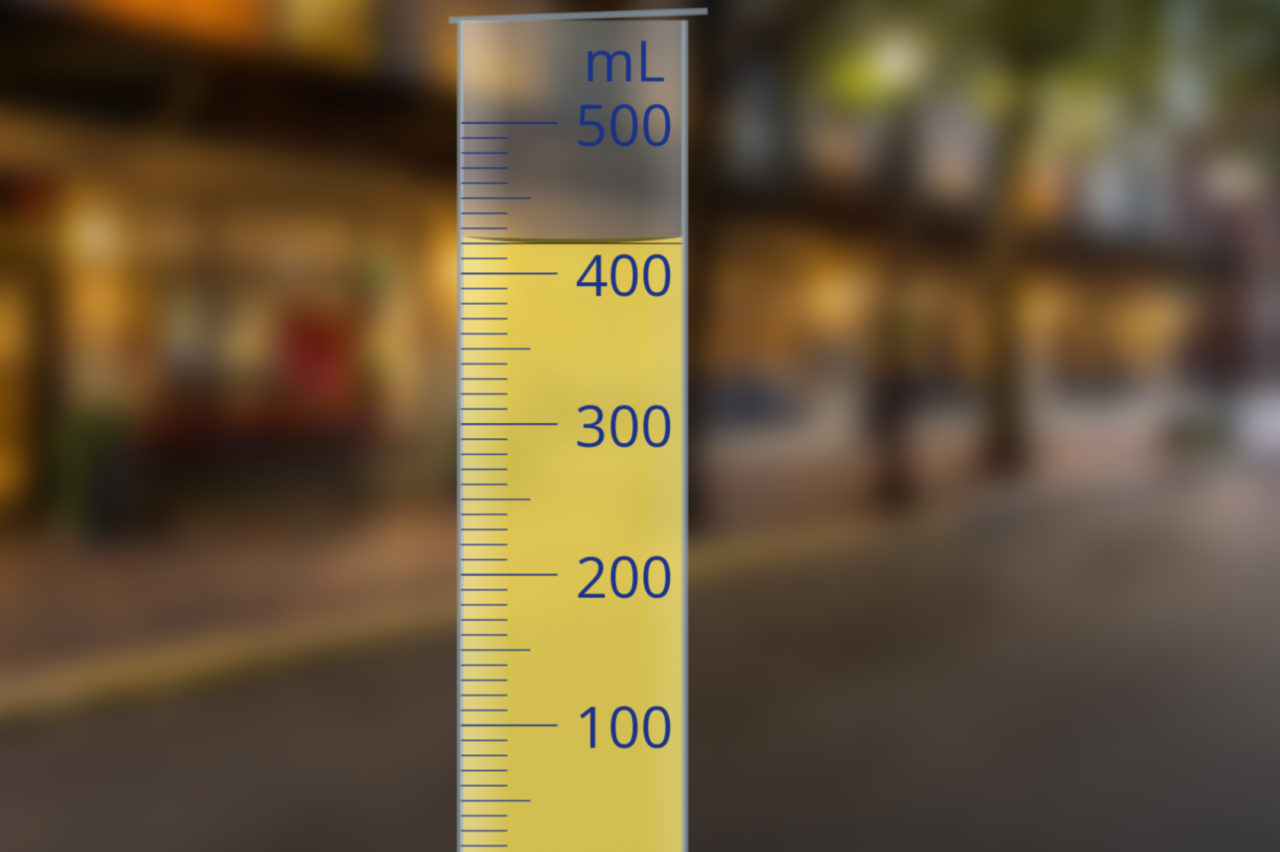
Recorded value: 420 mL
